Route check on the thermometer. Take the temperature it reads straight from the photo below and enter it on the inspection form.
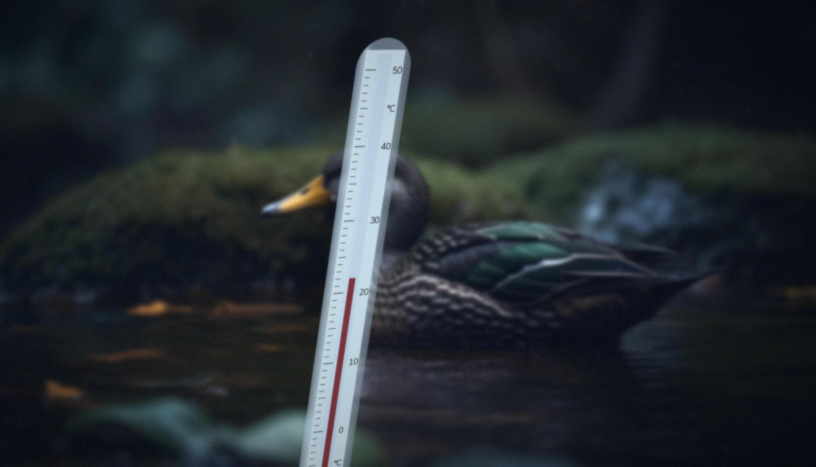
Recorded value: 22 °C
